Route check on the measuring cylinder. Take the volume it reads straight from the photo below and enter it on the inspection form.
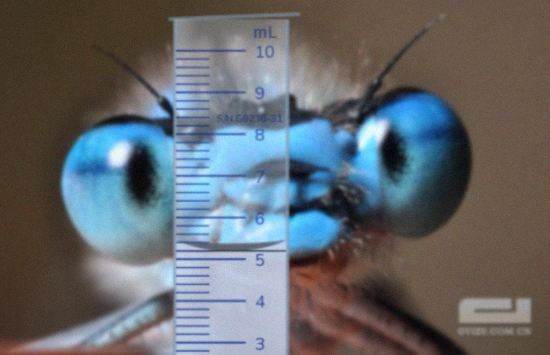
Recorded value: 5.2 mL
